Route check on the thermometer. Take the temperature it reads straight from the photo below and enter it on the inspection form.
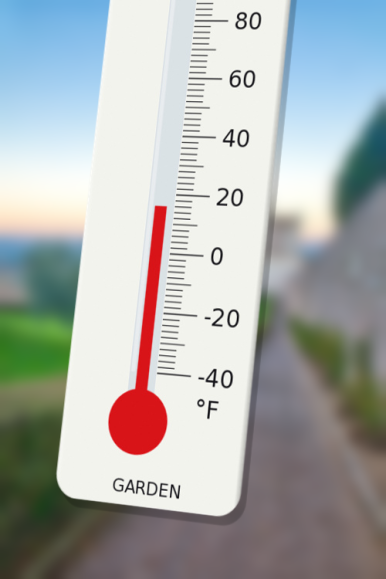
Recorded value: 16 °F
